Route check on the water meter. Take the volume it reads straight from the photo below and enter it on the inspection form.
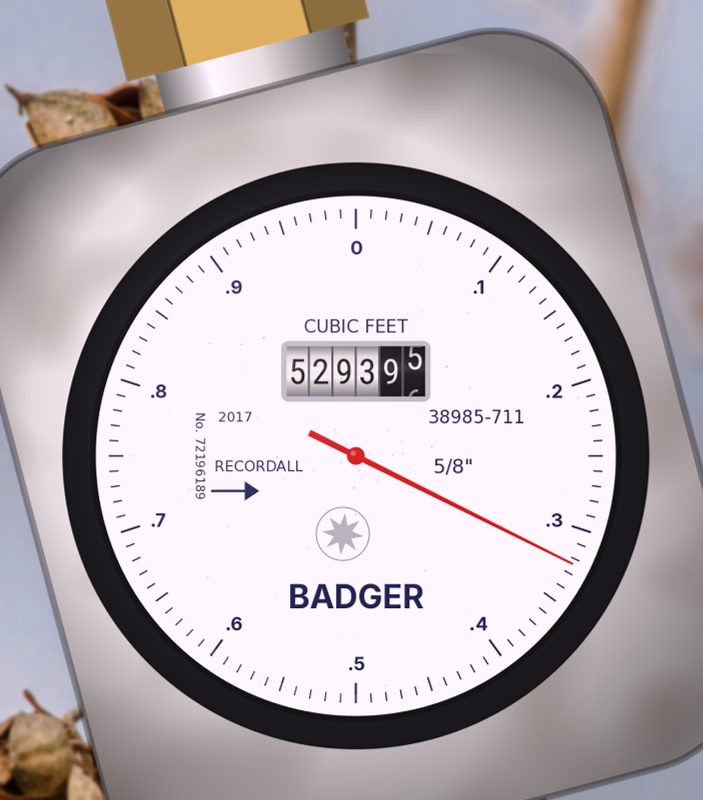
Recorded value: 529395.32 ft³
